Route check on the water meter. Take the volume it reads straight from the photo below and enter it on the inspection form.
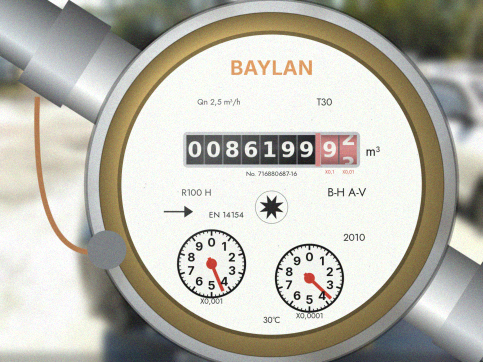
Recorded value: 86199.9243 m³
